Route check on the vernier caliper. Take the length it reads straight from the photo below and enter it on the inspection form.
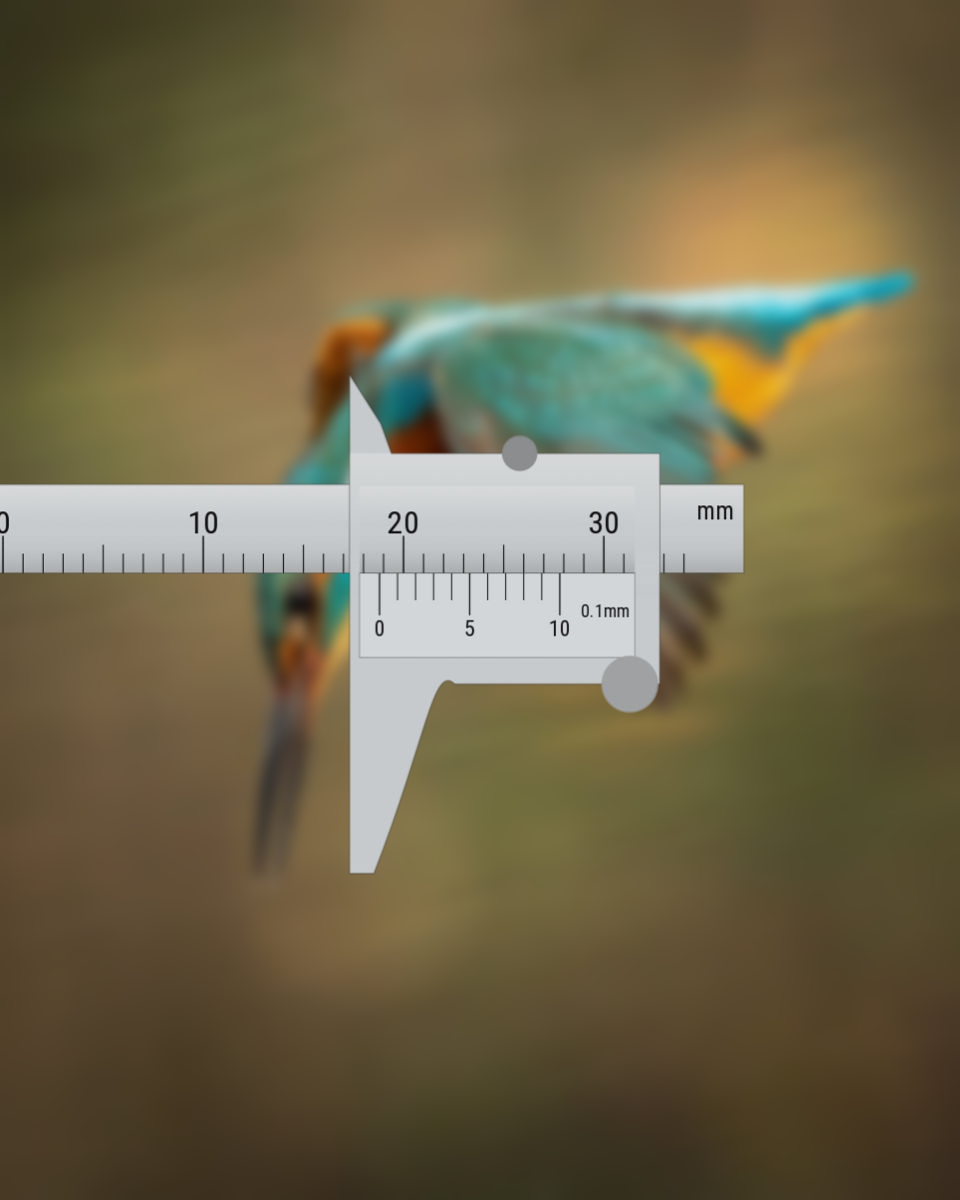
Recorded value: 18.8 mm
